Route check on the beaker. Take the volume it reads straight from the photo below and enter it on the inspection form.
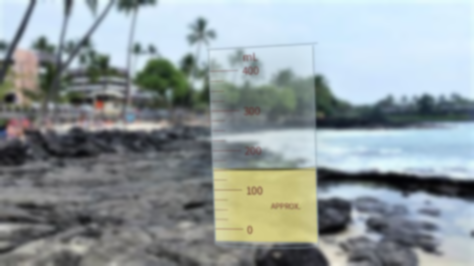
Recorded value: 150 mL
